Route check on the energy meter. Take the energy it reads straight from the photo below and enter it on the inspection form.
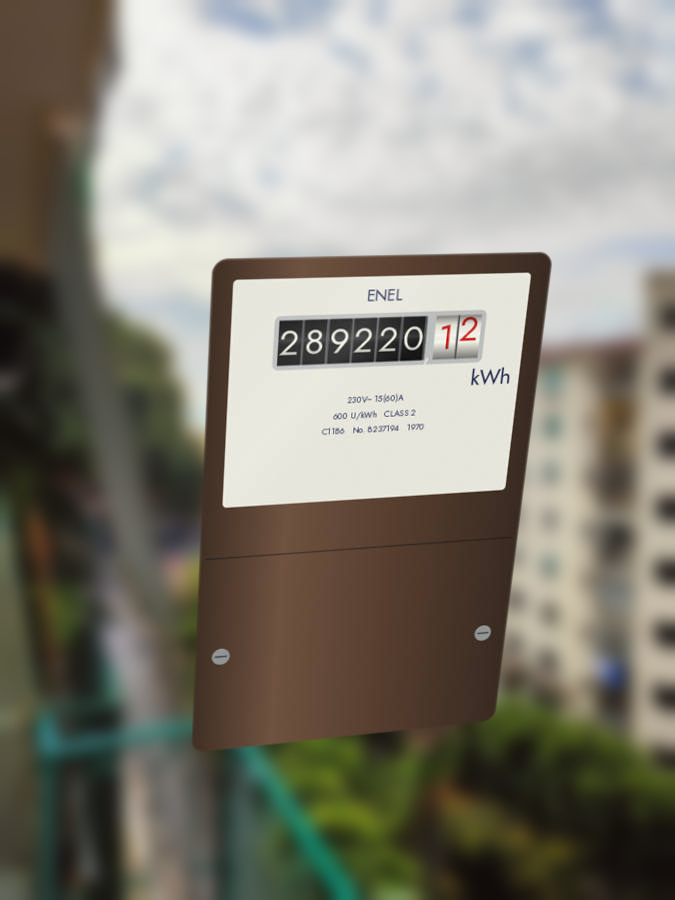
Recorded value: 289220.12 kWh
